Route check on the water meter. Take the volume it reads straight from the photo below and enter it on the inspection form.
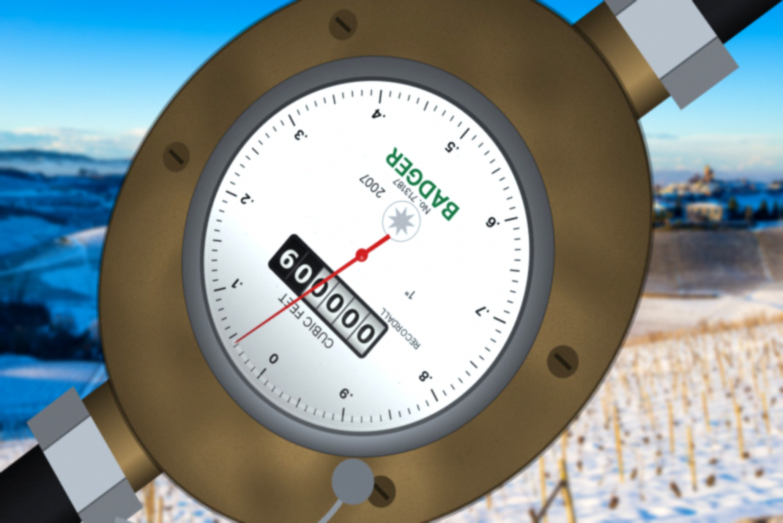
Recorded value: 9.04 ft³
